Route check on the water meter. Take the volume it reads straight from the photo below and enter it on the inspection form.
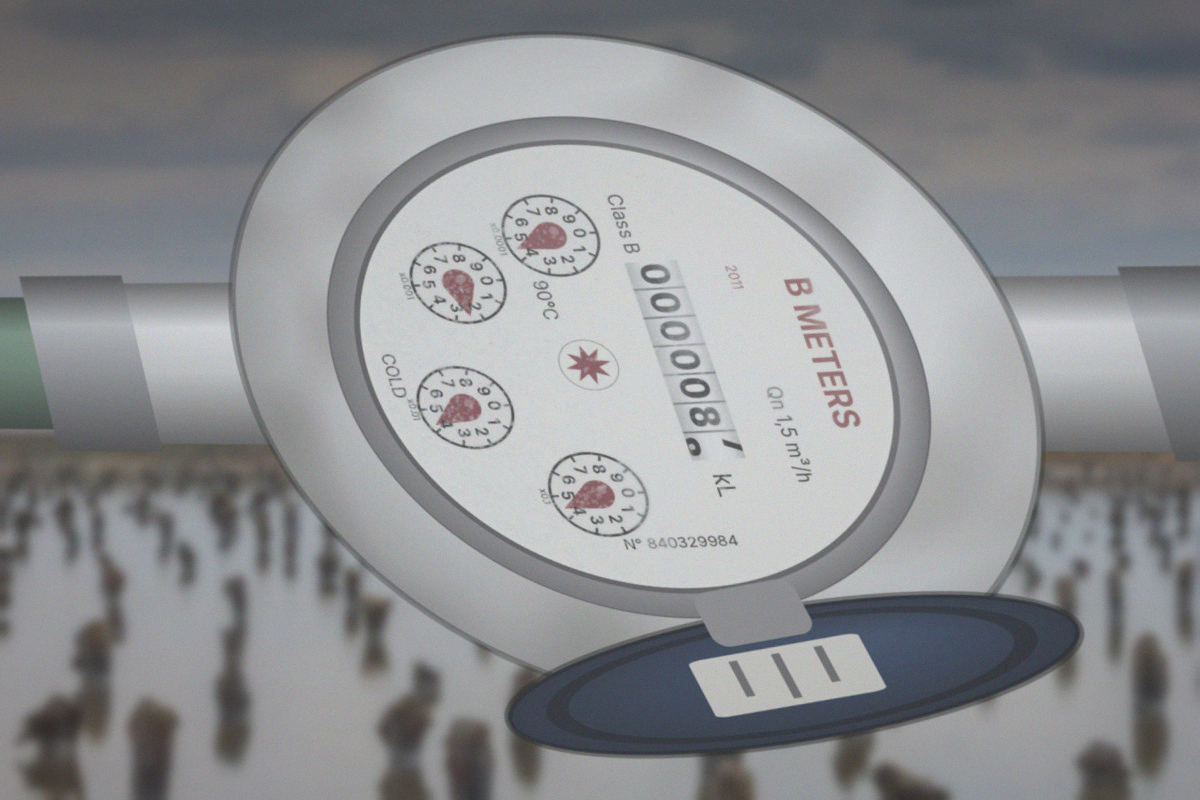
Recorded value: 87.4424 kL
